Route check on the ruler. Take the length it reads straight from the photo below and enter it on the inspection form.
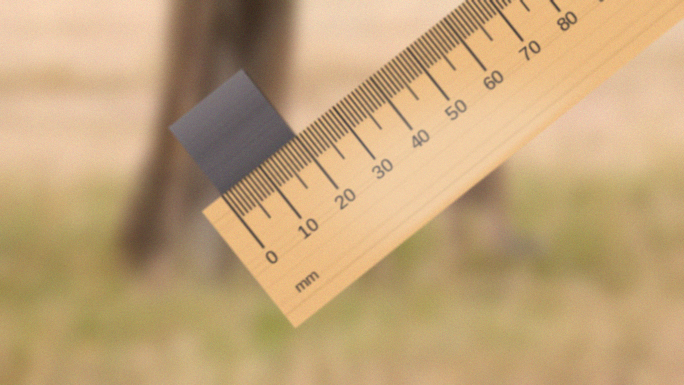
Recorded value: 20 mm
